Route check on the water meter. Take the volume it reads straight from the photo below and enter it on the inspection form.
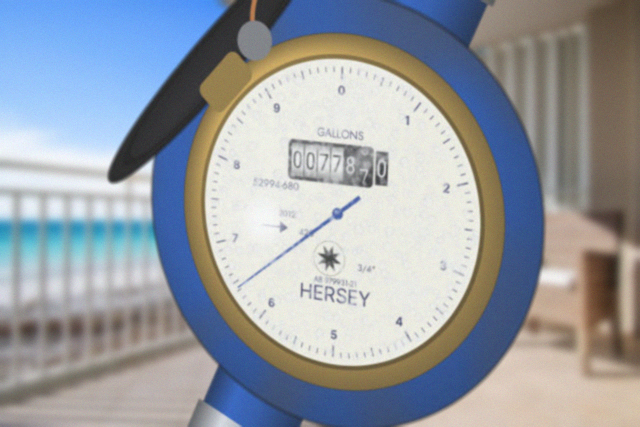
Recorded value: 77866.4 gal
